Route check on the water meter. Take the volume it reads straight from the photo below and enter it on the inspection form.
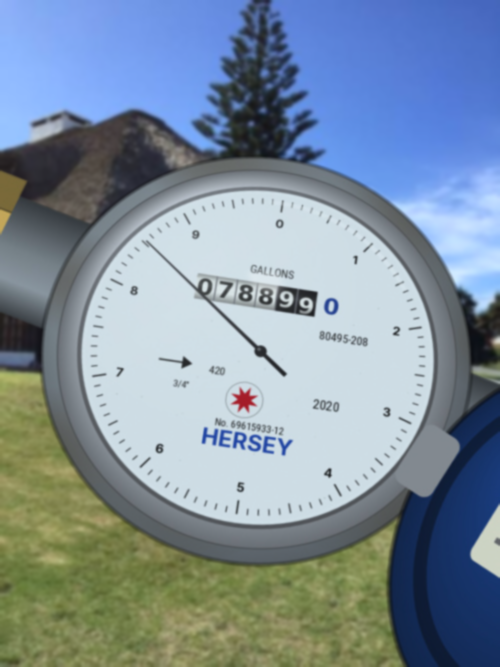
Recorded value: 788988.5 gal
